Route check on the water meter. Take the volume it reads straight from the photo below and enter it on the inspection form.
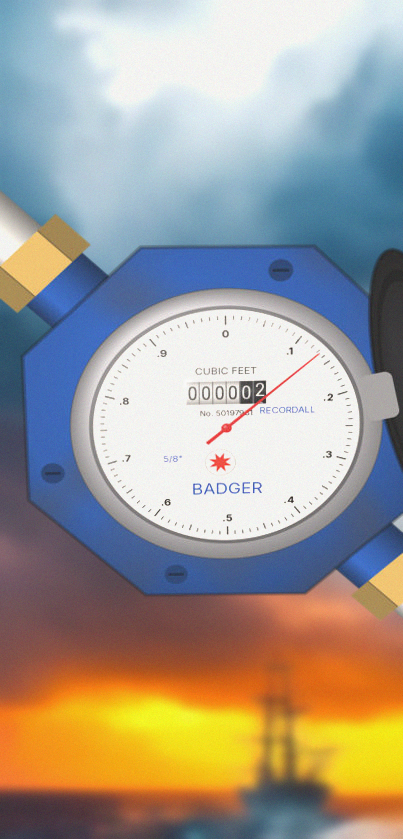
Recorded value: 2.13 ft³
